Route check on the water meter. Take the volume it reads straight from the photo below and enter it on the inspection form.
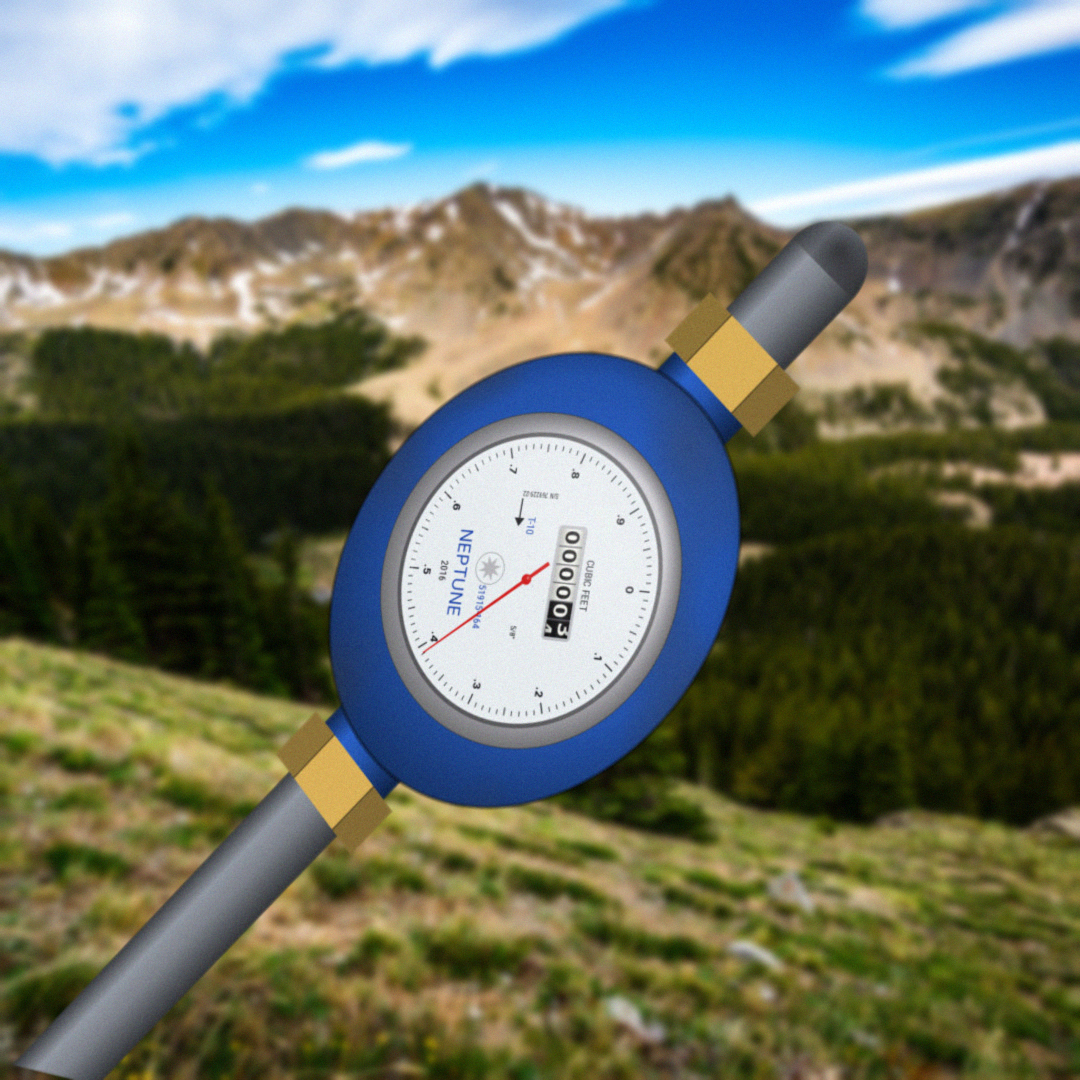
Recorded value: 3.39 ft³
